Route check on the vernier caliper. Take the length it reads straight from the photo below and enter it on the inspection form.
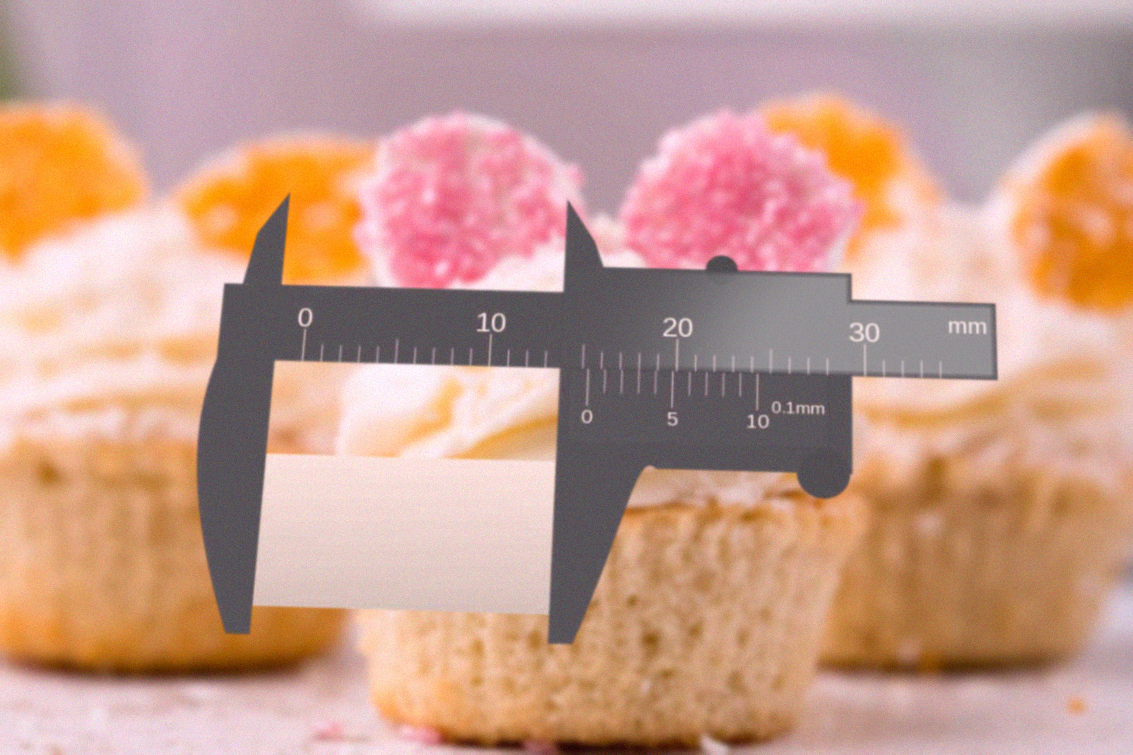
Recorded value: 15.3 mm
